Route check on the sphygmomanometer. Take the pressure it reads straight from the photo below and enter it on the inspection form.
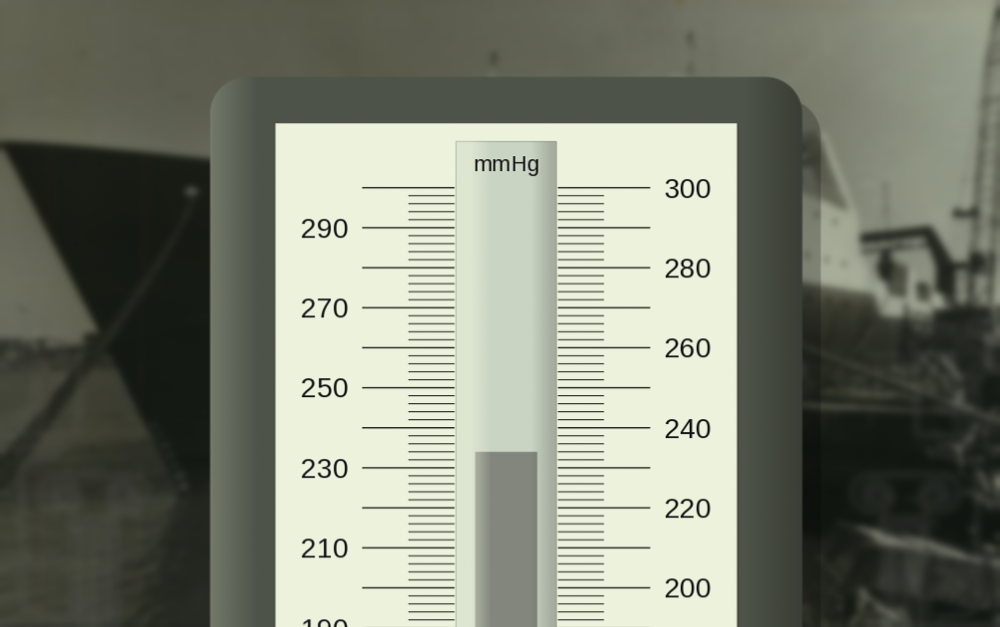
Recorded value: 234 mmHg
